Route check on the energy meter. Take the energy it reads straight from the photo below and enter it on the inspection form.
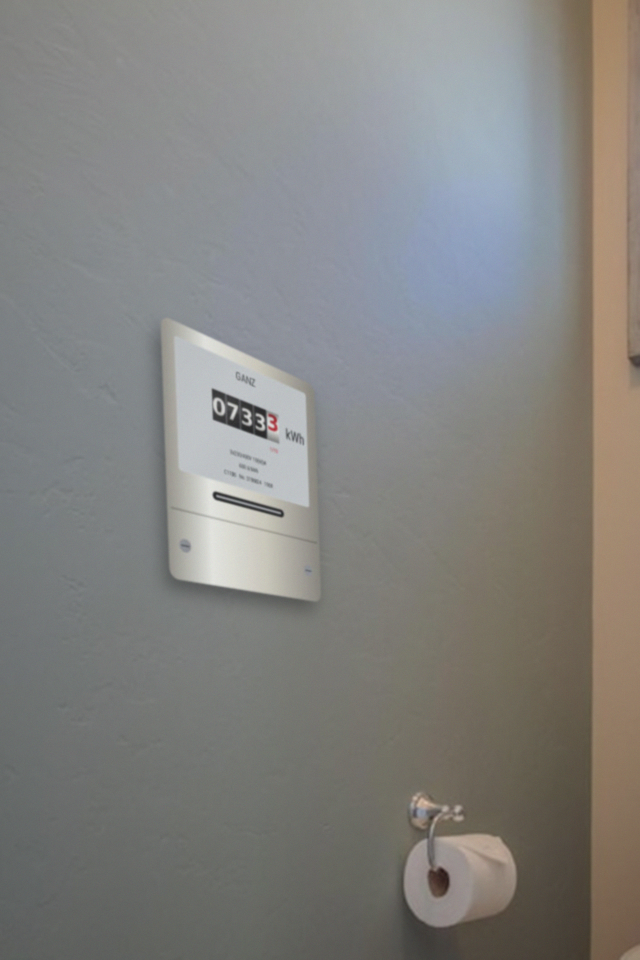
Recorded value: 733.3 kWh
